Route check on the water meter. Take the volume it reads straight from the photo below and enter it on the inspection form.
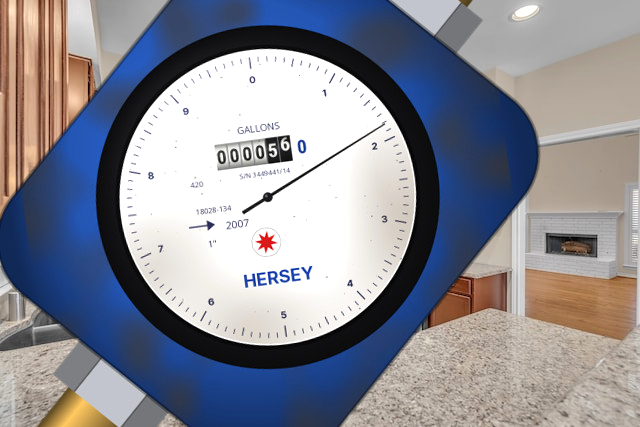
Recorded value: 561.8 gal
